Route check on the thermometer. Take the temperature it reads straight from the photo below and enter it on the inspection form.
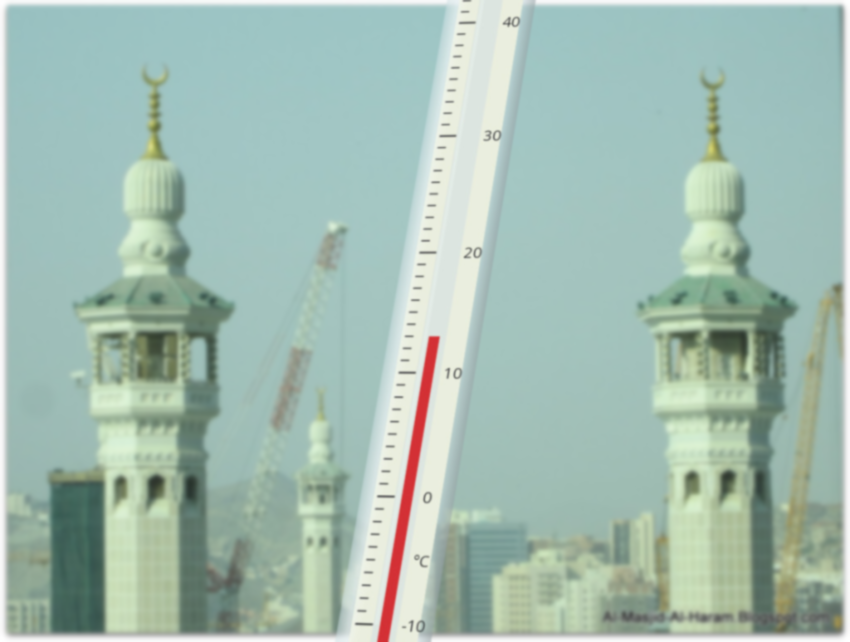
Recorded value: 13 °C
